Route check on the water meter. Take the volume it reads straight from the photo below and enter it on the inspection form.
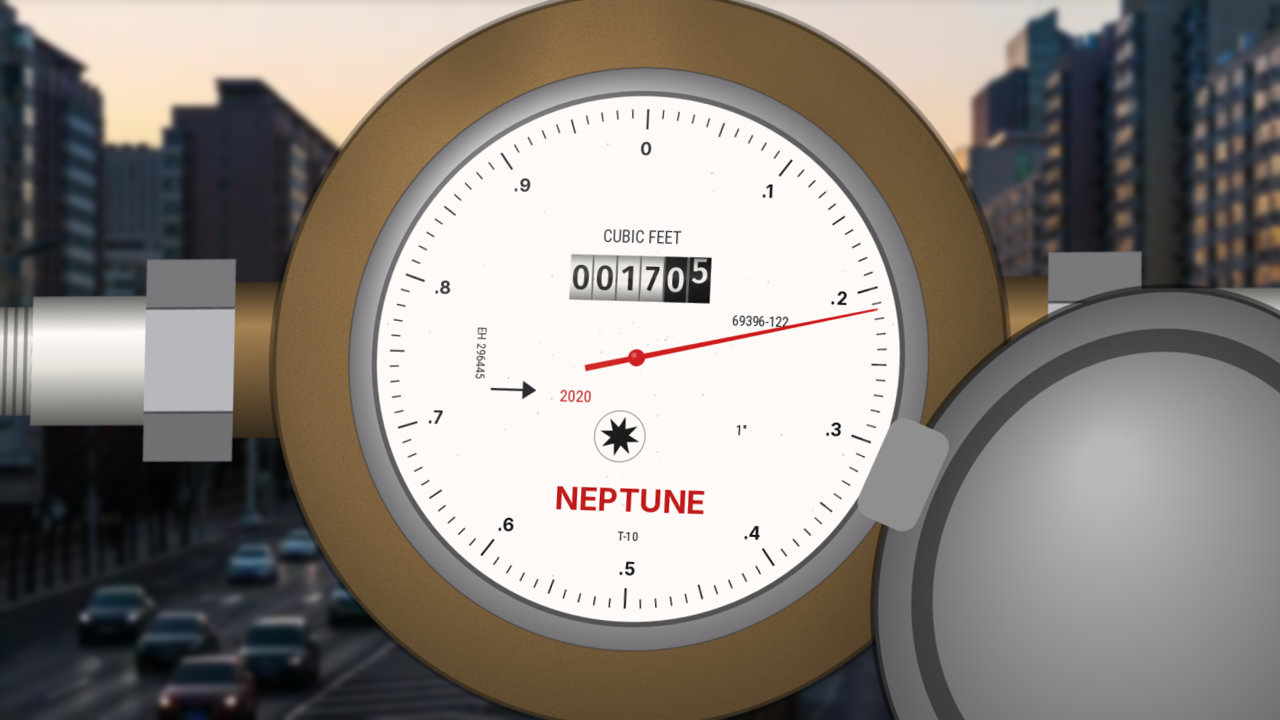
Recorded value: 1705.21 ft³
